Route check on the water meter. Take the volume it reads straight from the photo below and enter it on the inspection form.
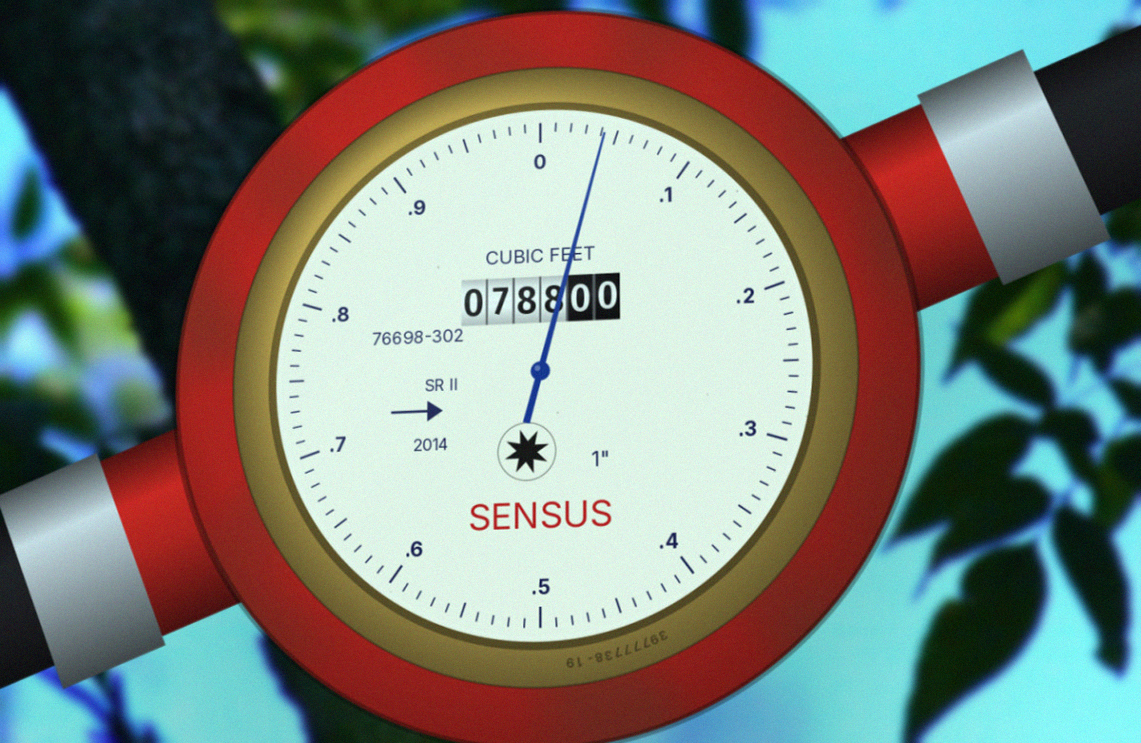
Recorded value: 78800.04 ft³
